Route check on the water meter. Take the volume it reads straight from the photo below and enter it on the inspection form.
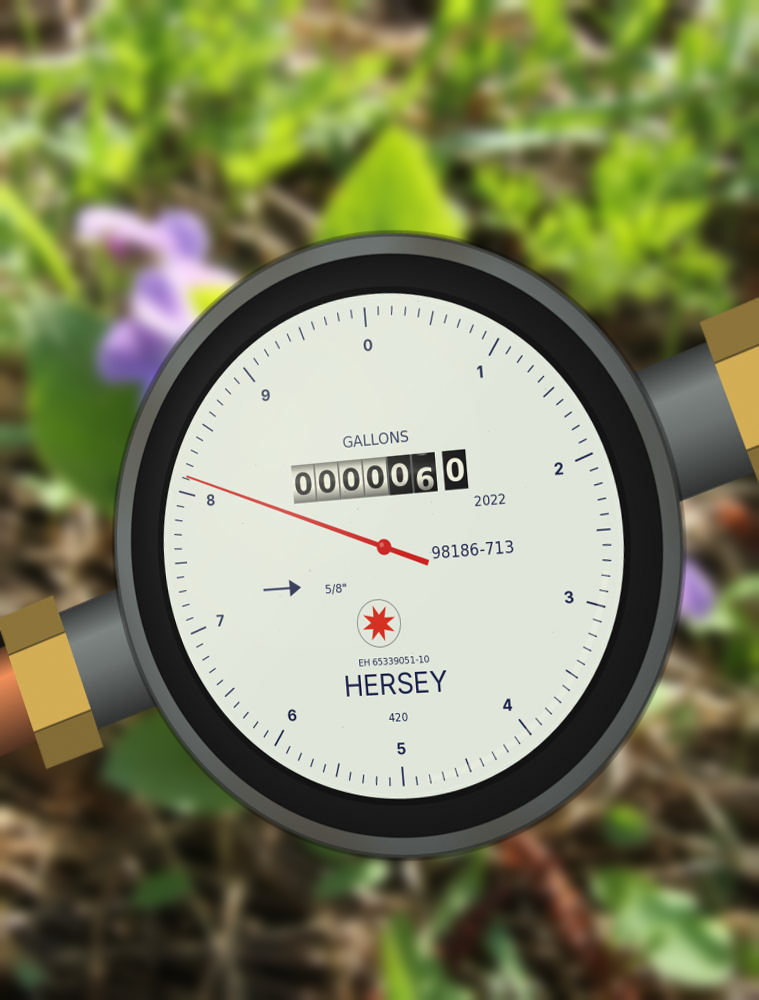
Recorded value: 58.1 gal
